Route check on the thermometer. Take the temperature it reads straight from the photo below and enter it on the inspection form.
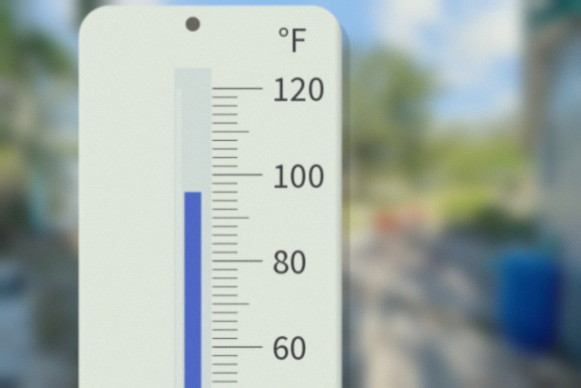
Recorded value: 96 °F
